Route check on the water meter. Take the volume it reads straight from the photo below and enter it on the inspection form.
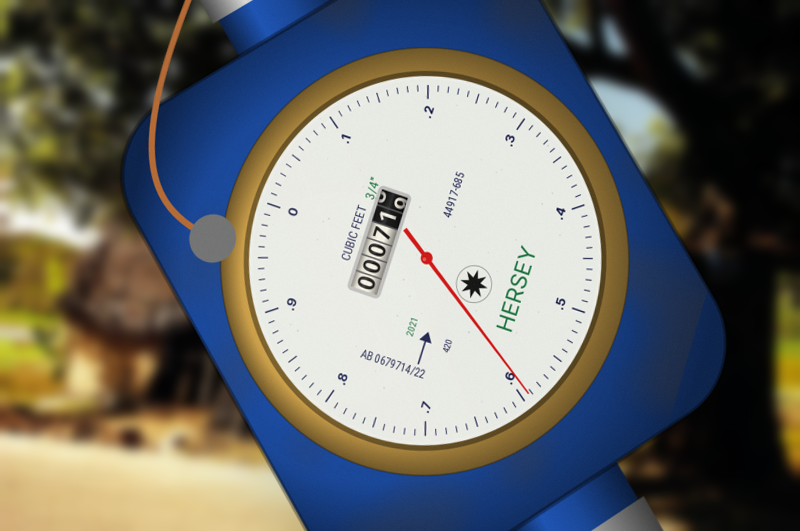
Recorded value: 718.59 ft³
